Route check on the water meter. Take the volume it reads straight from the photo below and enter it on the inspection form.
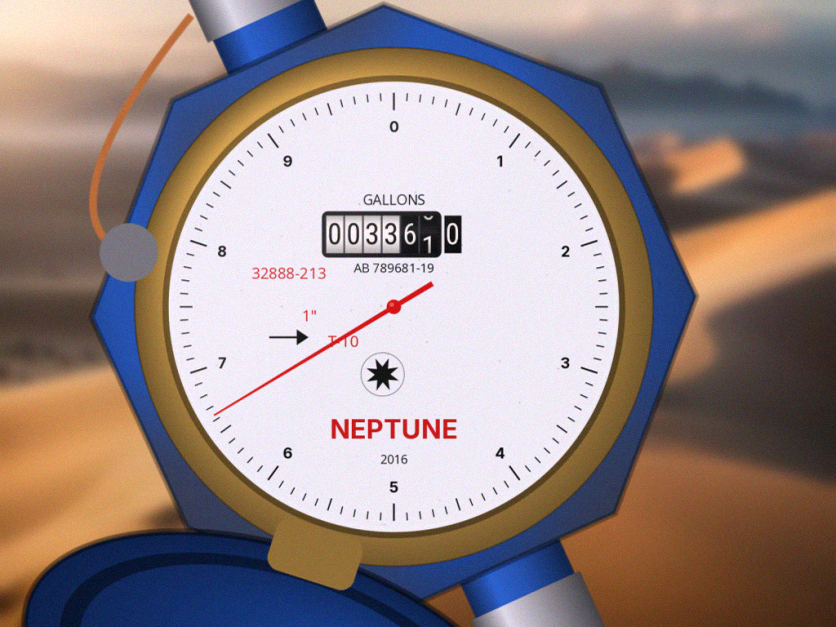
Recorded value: 33606.6 gal
